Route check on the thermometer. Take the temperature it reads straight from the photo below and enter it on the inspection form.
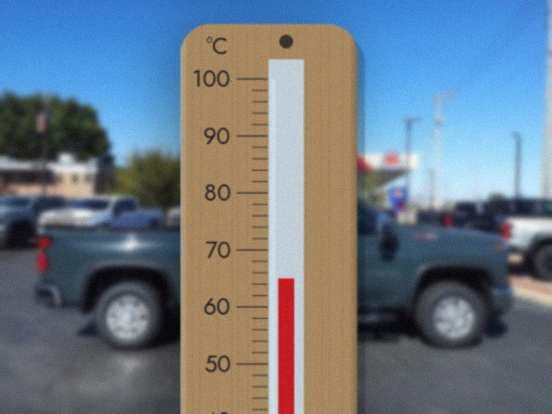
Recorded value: 65 °C
